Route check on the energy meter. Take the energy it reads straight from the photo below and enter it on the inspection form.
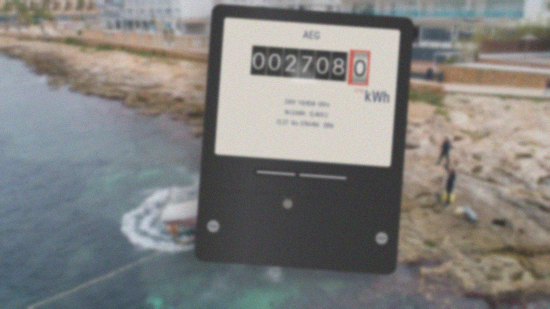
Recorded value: 2708.0 kWh
